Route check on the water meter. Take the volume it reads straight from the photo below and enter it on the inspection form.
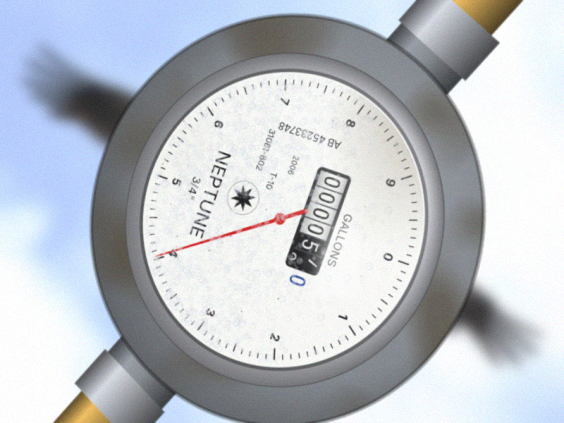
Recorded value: 574.0 gal
